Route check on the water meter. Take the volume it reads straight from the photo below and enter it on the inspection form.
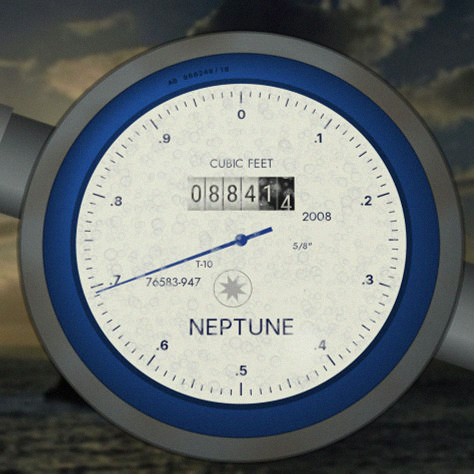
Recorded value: 88413.69 ft³
